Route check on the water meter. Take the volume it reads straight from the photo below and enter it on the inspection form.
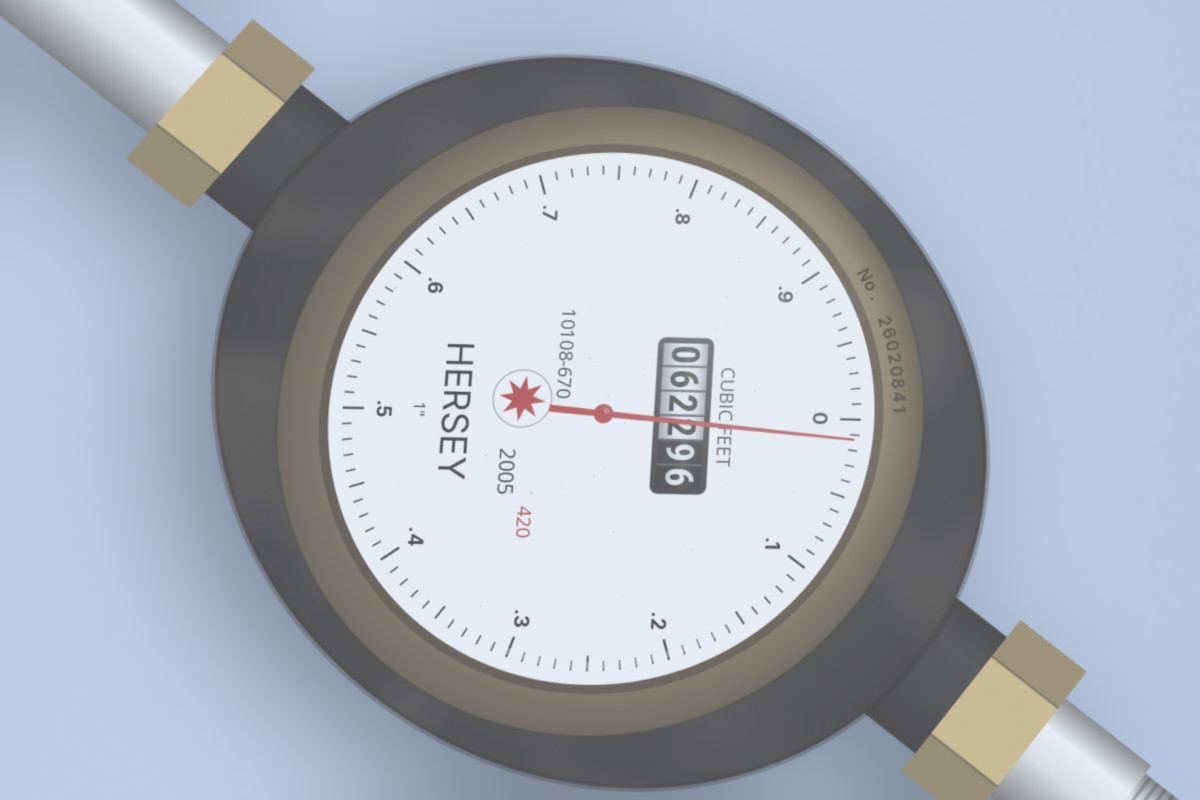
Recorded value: 62296.01 ft³
